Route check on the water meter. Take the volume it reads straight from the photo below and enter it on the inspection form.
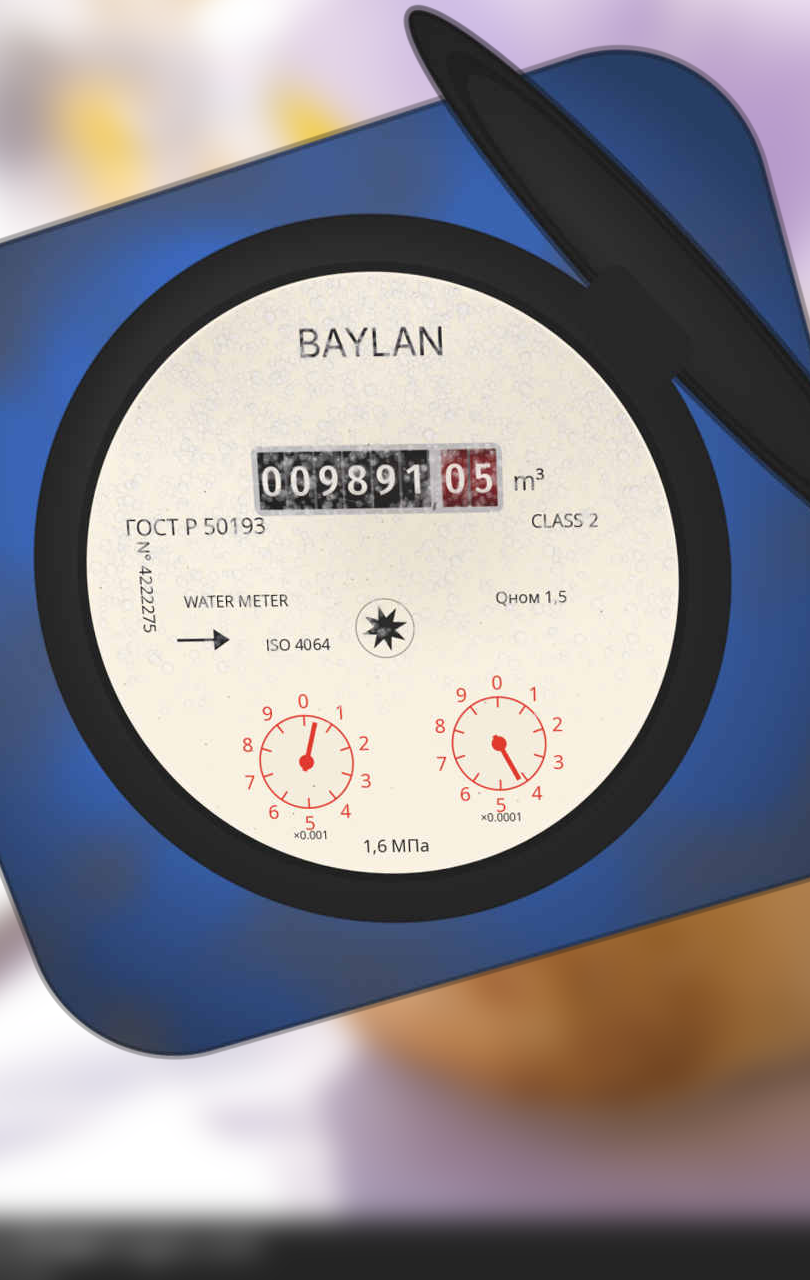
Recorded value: 9891.0504 m³
